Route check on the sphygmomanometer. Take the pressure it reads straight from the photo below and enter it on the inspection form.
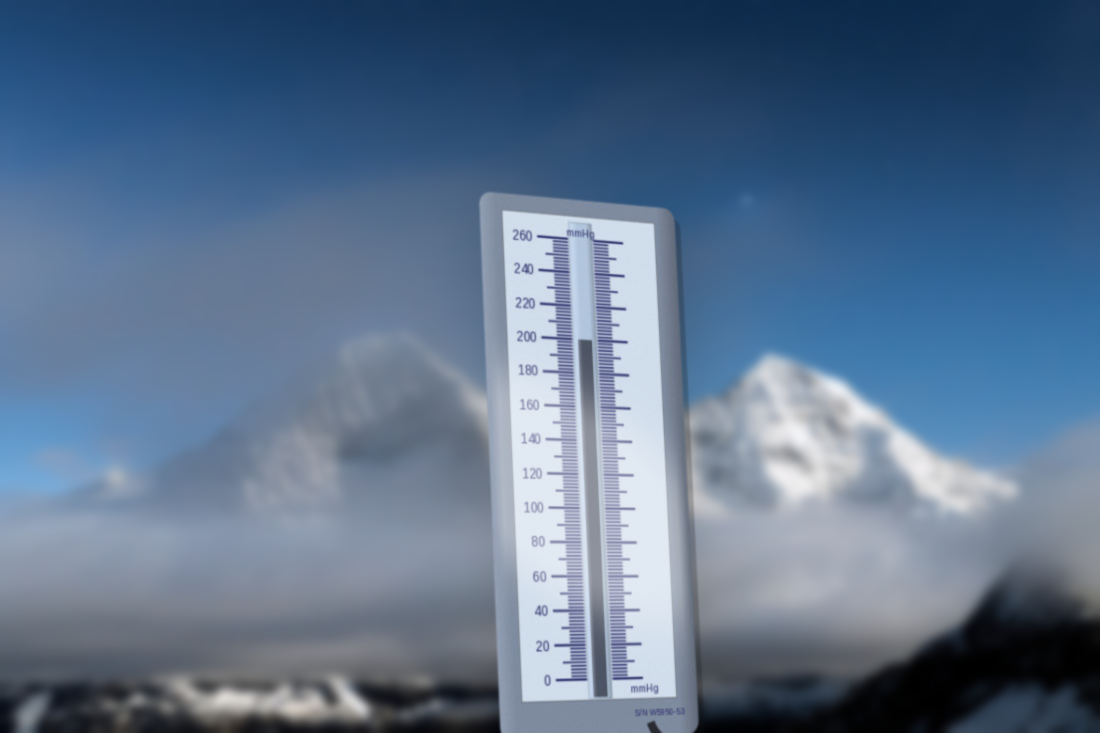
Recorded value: 200 mmHg
